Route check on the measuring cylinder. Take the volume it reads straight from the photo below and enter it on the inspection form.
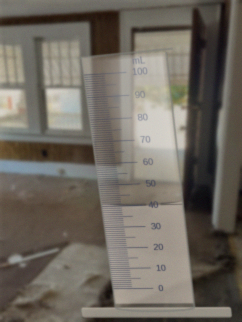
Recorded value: 40 mL
